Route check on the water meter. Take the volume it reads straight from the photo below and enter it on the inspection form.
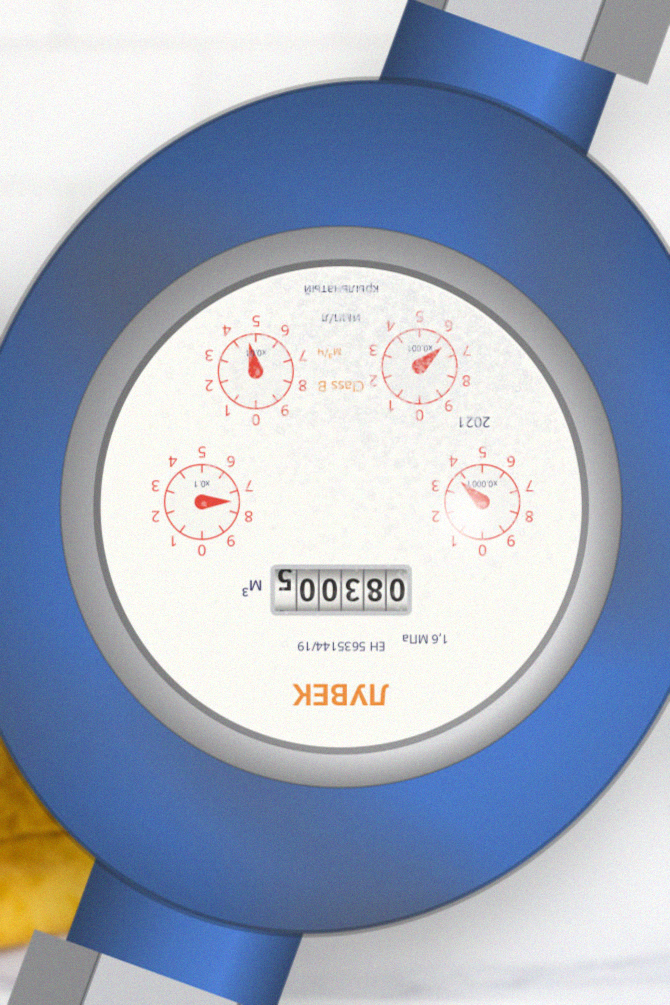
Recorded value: 83004.7463 m³
